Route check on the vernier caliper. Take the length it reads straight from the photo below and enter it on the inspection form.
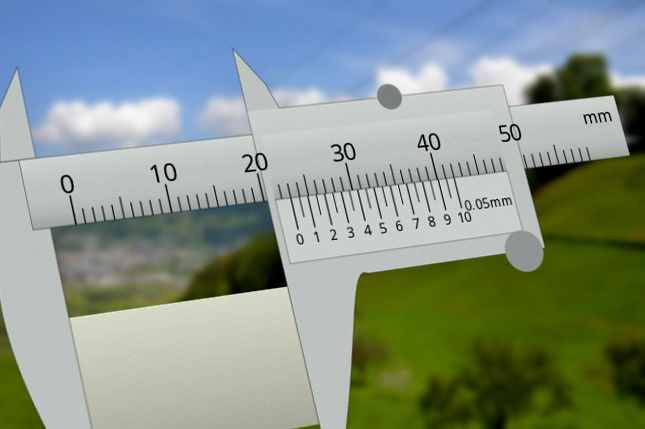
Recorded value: 23.0 mm
